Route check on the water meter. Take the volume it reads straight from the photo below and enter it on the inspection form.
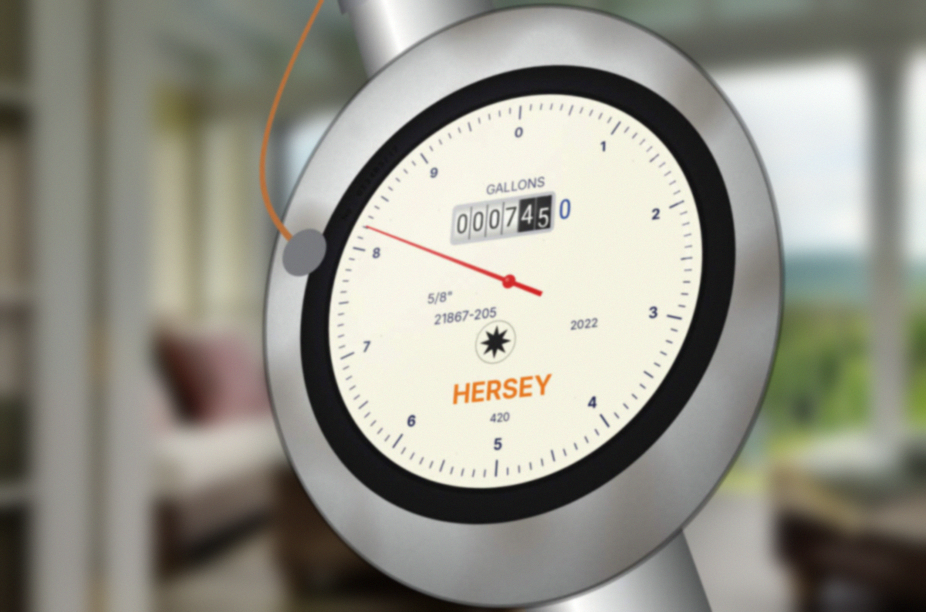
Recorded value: 7448.2 gal
